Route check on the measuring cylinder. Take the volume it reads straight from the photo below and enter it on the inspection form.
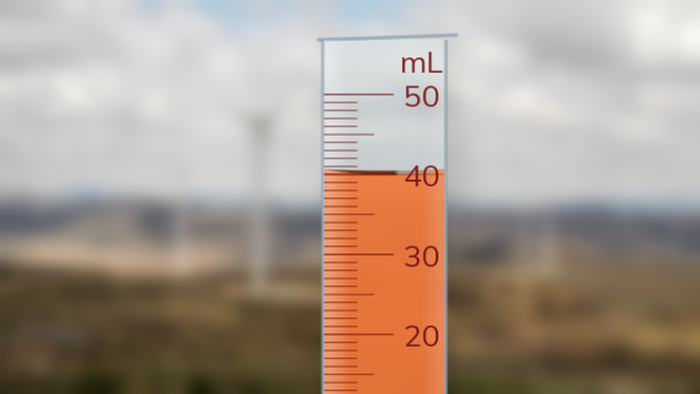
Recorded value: 40 mL
